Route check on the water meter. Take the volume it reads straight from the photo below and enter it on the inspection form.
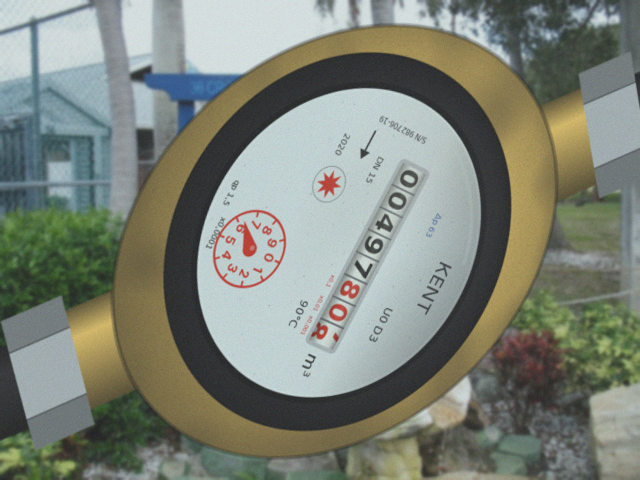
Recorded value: 497.8076 m³
